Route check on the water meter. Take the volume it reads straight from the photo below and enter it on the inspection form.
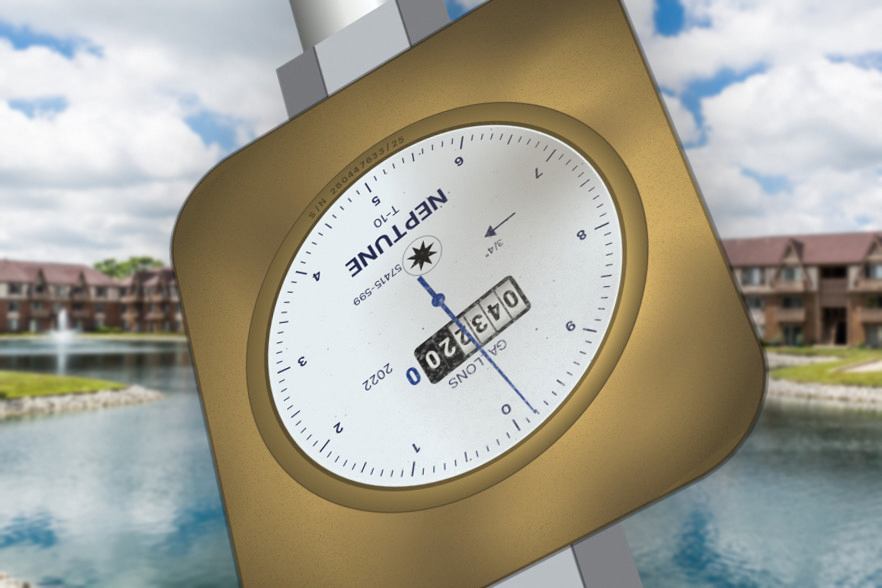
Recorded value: 432199.8 gal
